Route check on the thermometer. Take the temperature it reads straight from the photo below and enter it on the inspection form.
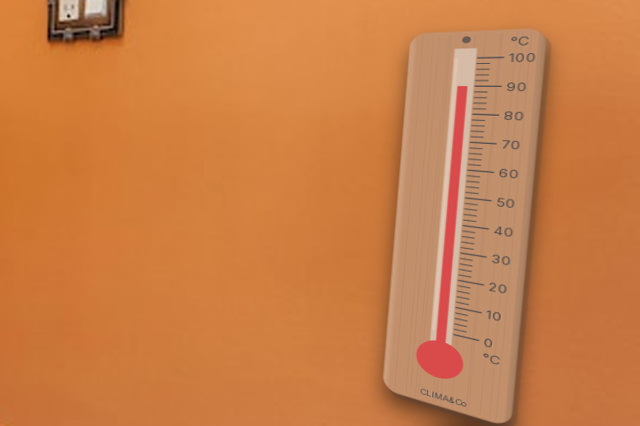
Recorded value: 90 °C
